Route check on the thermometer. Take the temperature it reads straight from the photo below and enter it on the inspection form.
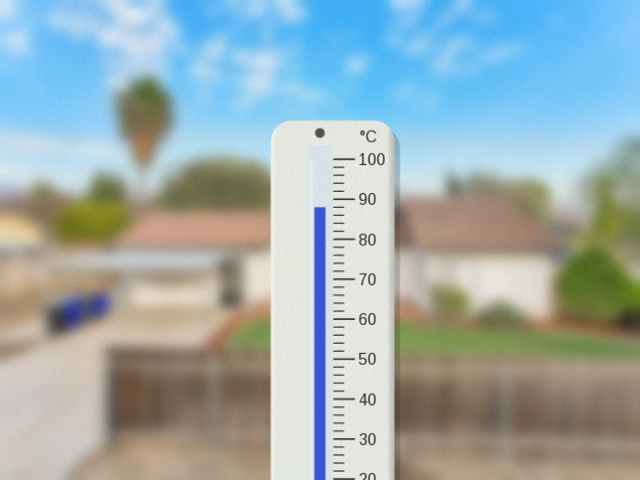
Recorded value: 88 °C
